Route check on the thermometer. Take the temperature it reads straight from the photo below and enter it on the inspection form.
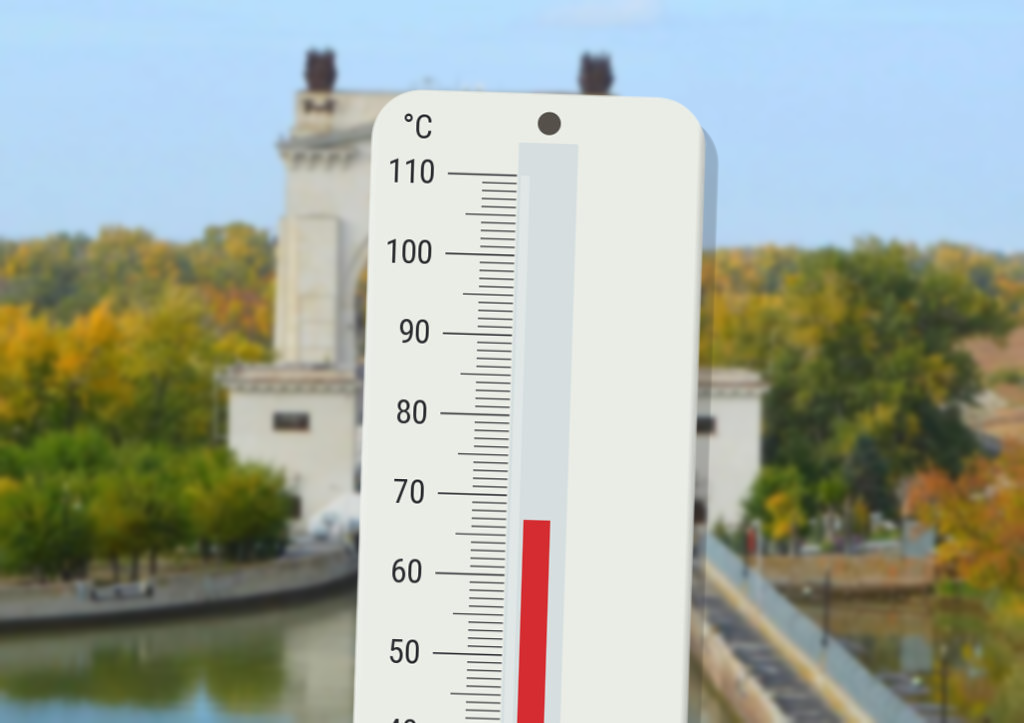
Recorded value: 67 °C
